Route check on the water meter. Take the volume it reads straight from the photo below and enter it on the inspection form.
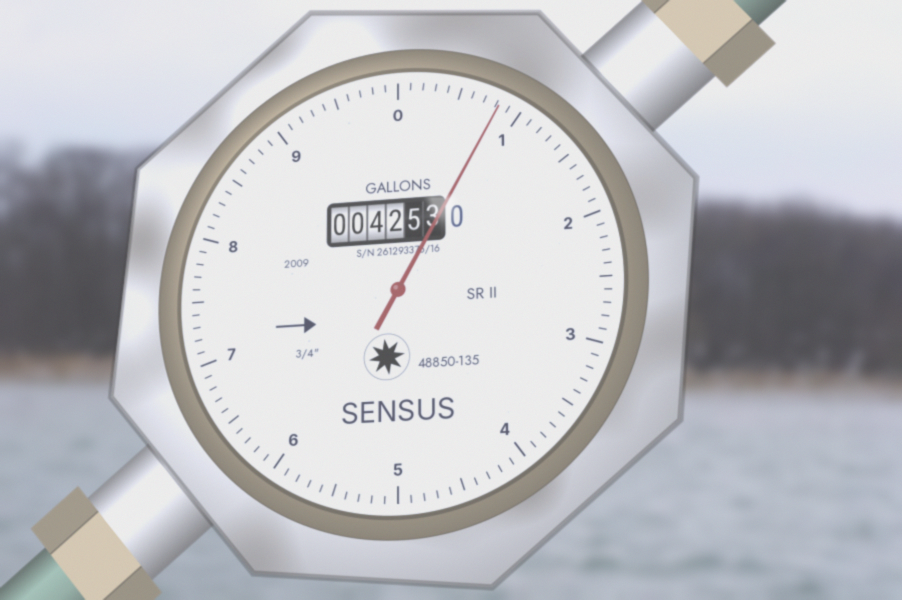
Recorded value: 42530.8 gal
